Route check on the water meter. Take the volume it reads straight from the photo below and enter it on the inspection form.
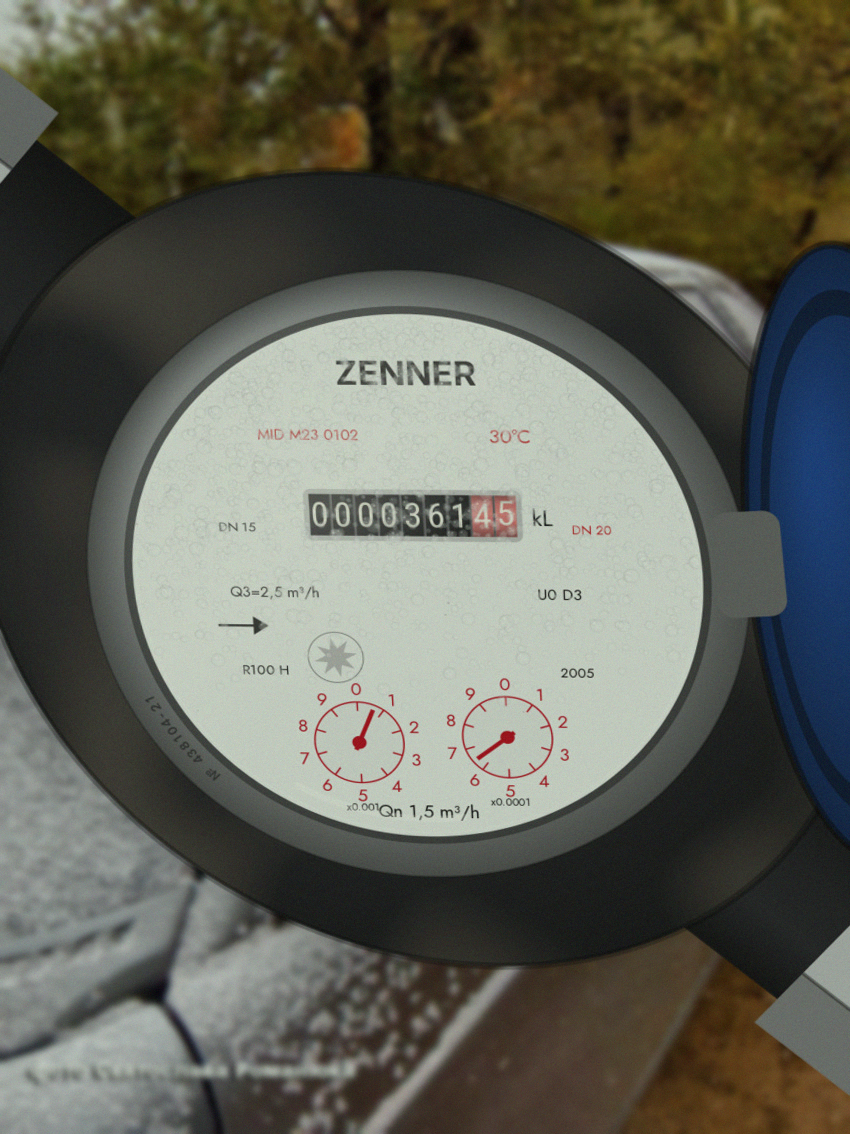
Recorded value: 361.4506 kL
